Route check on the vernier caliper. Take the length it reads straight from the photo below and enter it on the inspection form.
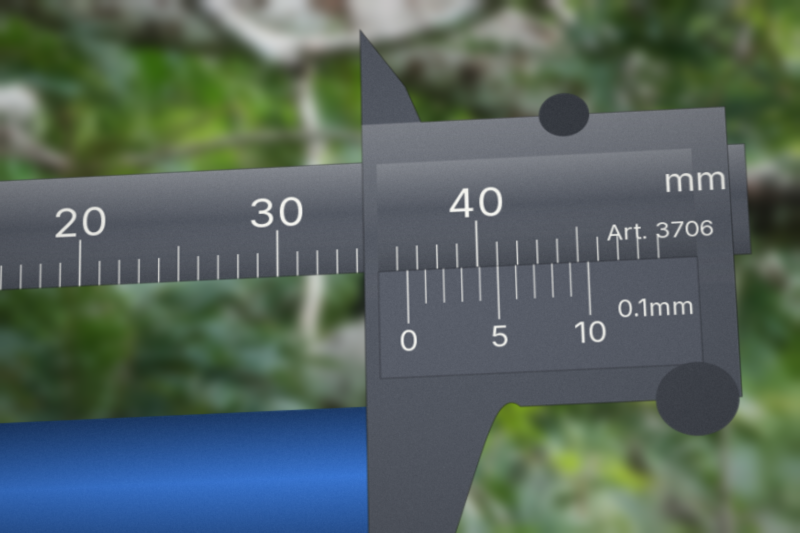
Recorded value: 36.5 mm
